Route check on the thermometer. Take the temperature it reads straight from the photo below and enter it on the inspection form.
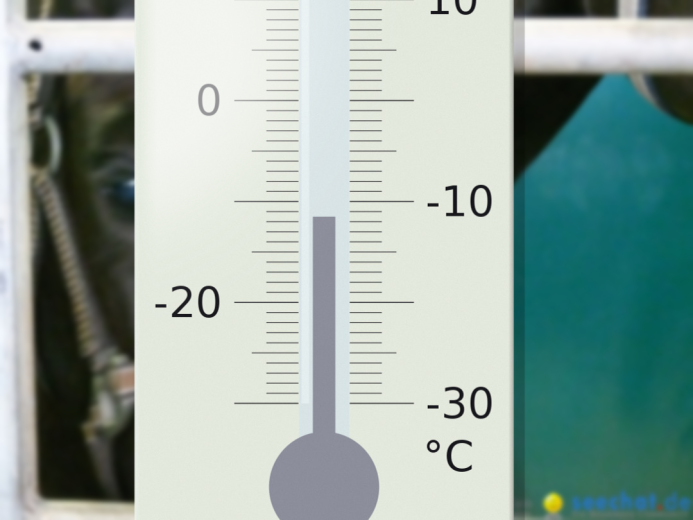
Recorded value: -11.5 °C
